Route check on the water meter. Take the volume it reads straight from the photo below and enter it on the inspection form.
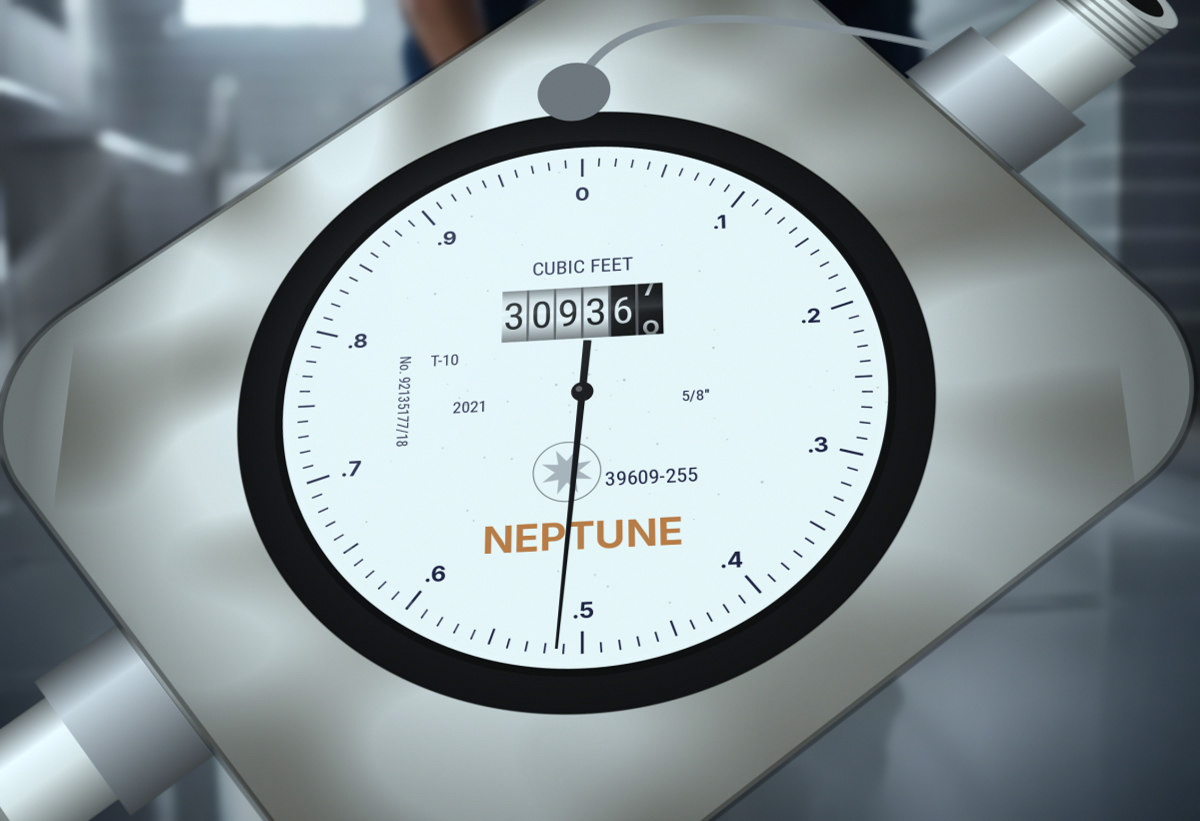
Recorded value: 309367.51 ft³
